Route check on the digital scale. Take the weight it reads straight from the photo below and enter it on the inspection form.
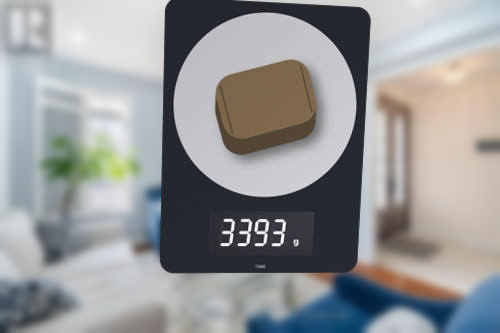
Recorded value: 3393 g
